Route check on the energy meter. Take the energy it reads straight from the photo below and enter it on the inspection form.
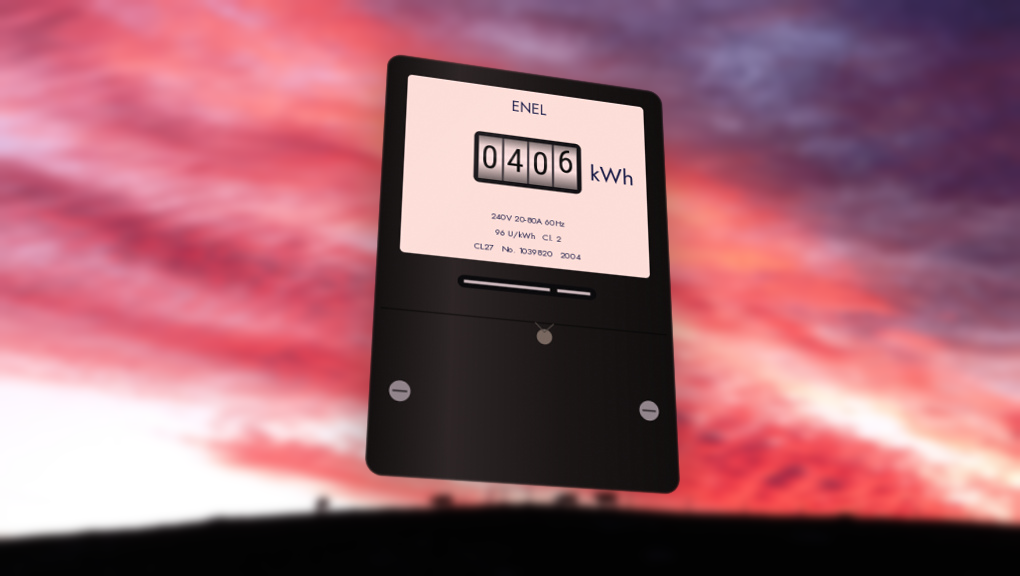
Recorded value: 406 kWh
